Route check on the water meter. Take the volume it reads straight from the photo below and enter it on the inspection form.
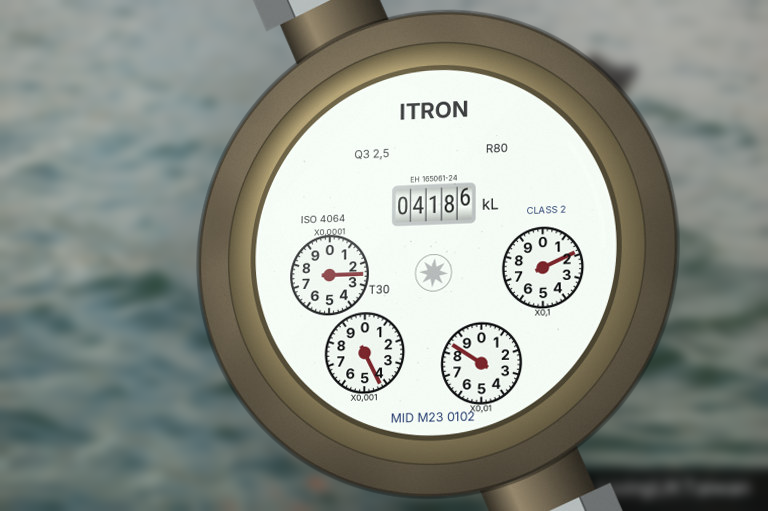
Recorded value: 4186.1842 kL
